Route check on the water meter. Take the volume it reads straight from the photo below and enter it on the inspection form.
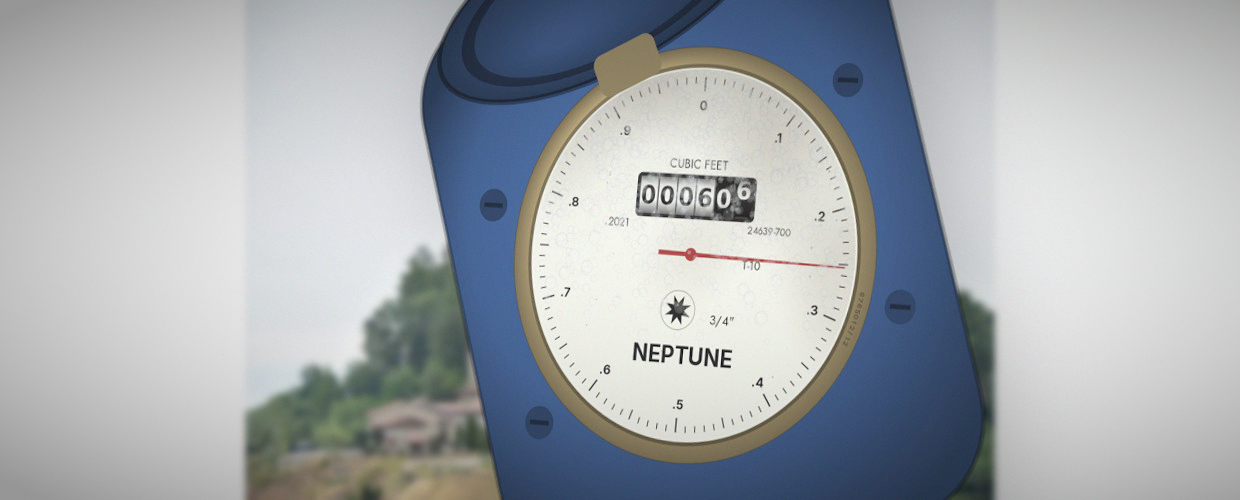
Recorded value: 606.25 ft³
